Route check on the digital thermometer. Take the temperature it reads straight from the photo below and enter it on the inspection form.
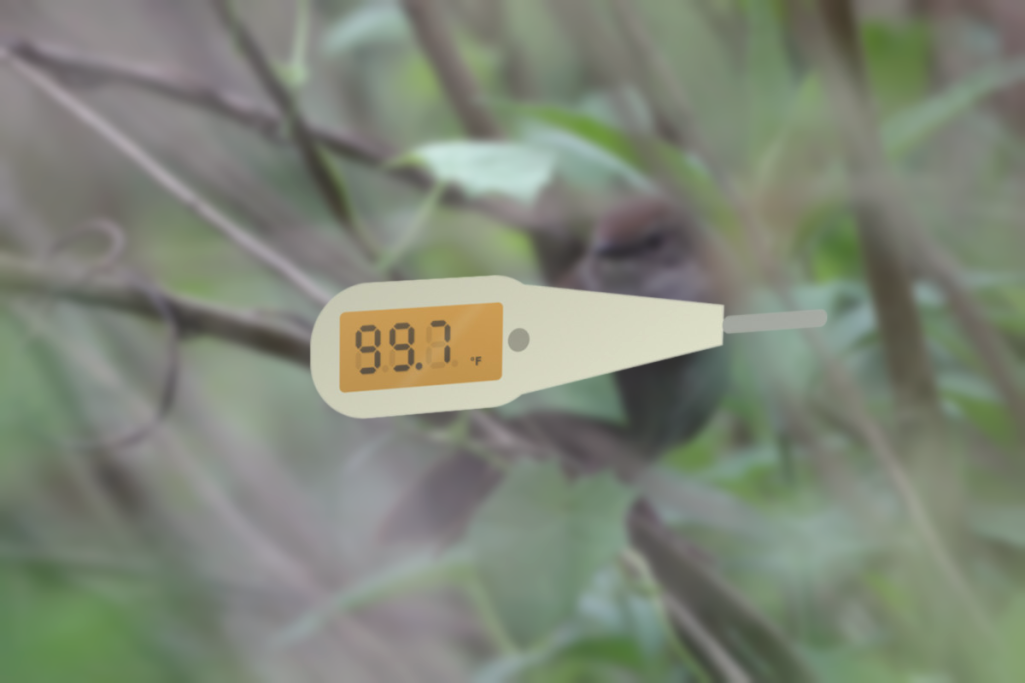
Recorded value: 99.7 °F
